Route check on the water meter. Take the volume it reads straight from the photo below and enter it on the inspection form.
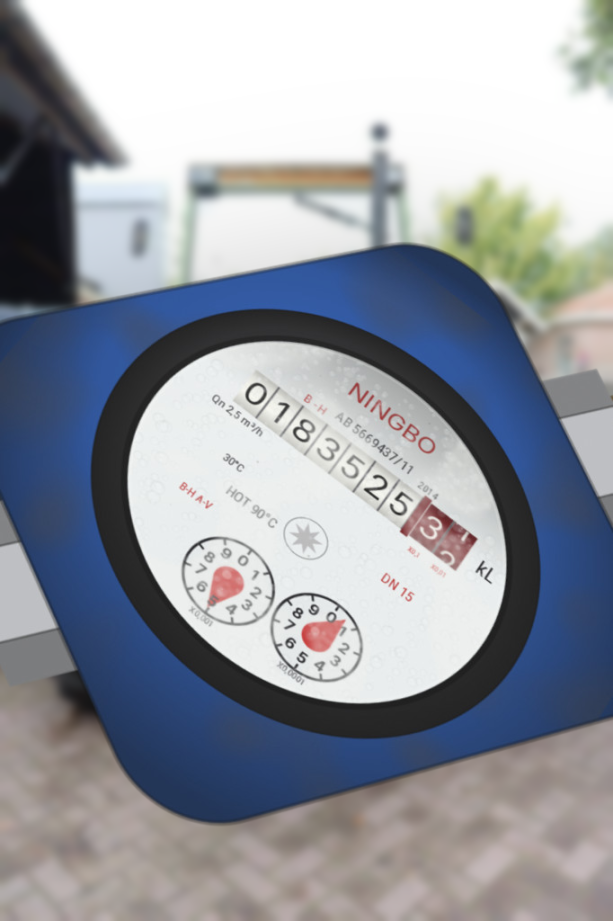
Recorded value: 183525.3150 kL
